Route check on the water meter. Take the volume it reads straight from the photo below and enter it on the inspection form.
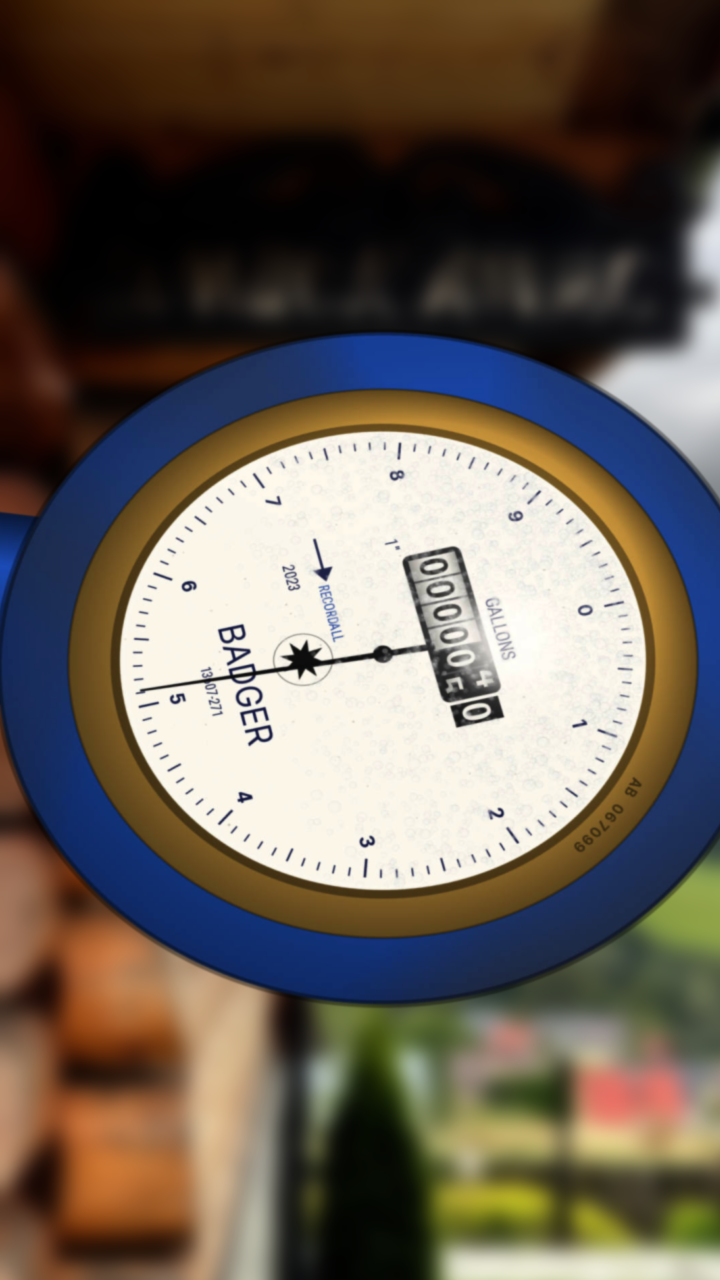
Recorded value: 45.1 gal
